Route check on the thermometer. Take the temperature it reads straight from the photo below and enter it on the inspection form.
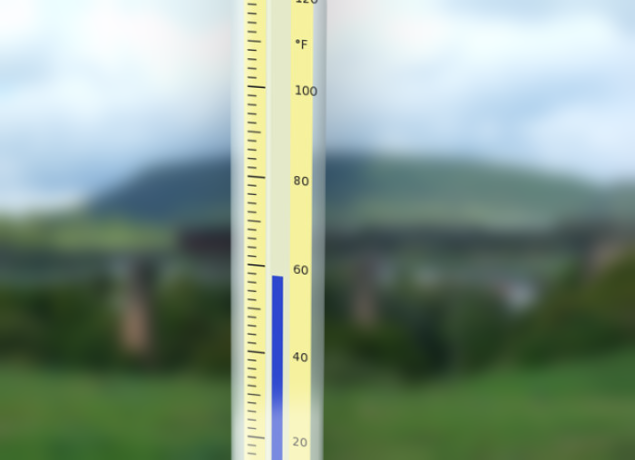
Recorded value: 58 °F
